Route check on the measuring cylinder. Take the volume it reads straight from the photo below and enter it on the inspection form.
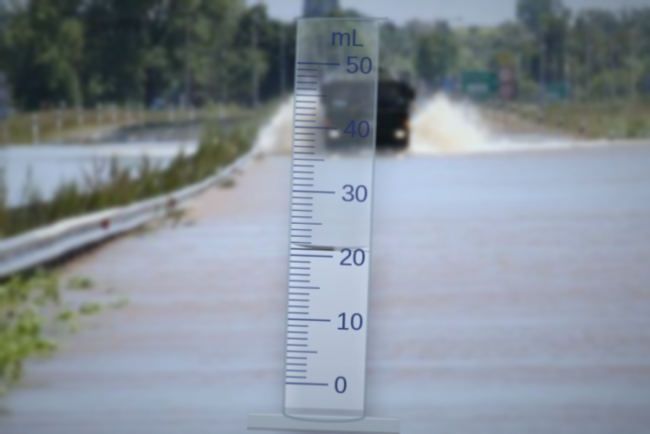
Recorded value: 21 mL
